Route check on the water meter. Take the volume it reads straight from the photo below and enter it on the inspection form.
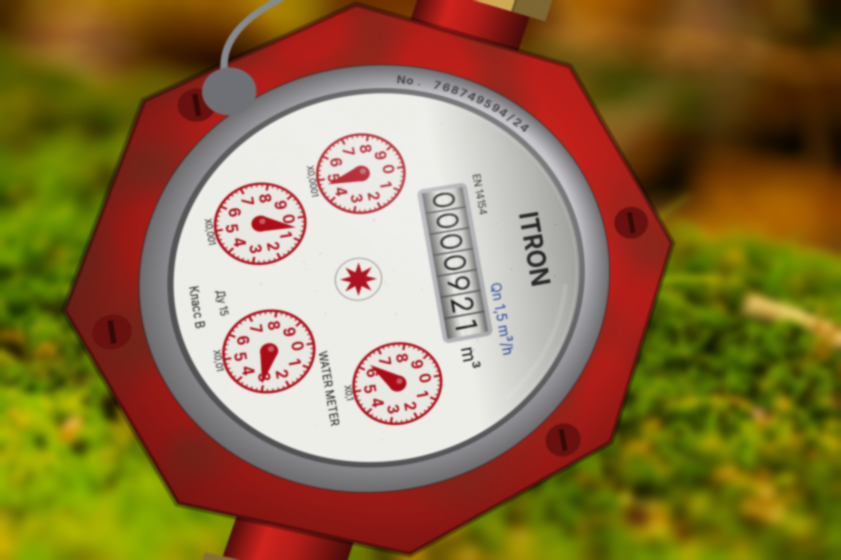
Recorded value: 921.6304 m³
